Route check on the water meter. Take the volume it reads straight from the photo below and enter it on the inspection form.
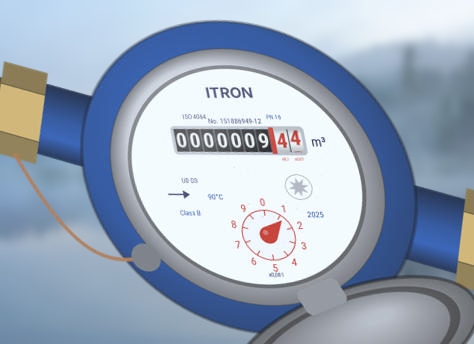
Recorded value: 9.441 m³
